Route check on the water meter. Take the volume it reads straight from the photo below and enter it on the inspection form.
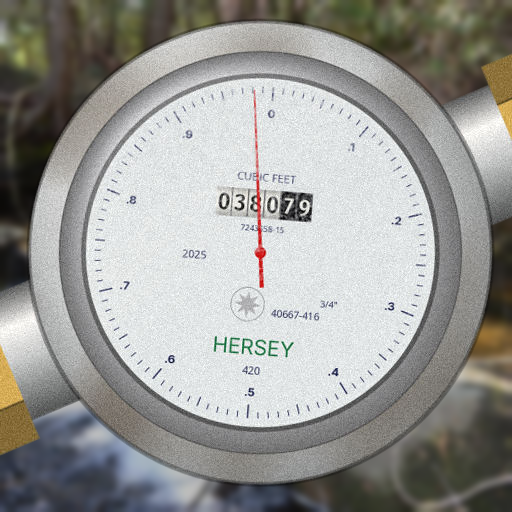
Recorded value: 38078.98 ft³
